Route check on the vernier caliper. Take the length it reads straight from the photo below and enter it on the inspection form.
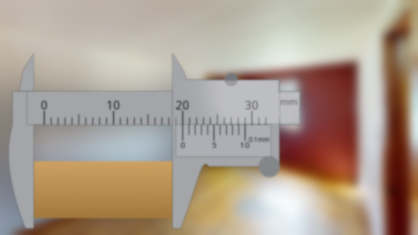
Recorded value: 20.0 mm
